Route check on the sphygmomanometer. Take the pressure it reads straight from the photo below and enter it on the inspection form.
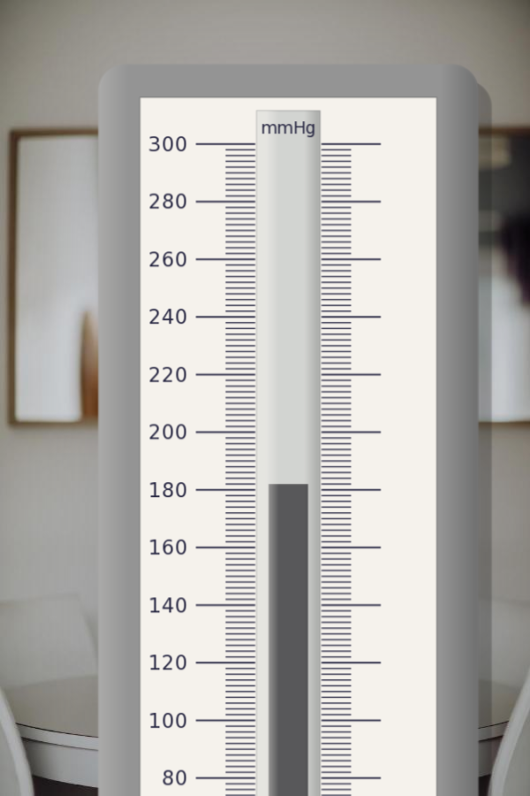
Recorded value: 182 mmHg
